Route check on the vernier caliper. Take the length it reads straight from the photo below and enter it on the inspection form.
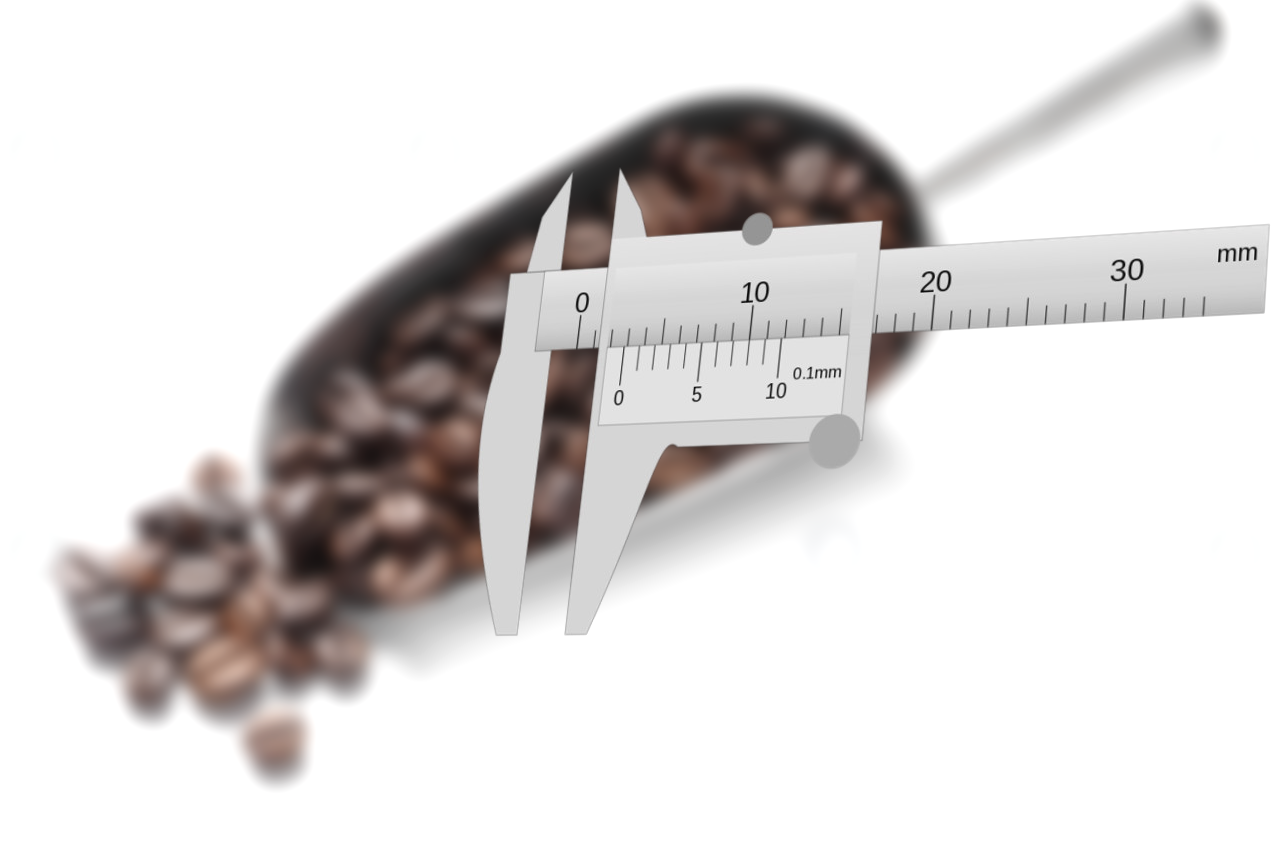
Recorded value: 2.8 mm
